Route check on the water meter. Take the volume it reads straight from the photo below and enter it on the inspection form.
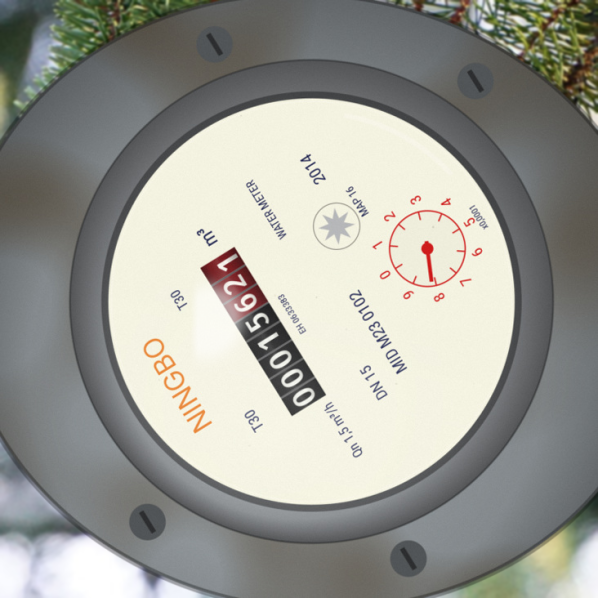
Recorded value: 15.6208 m³
